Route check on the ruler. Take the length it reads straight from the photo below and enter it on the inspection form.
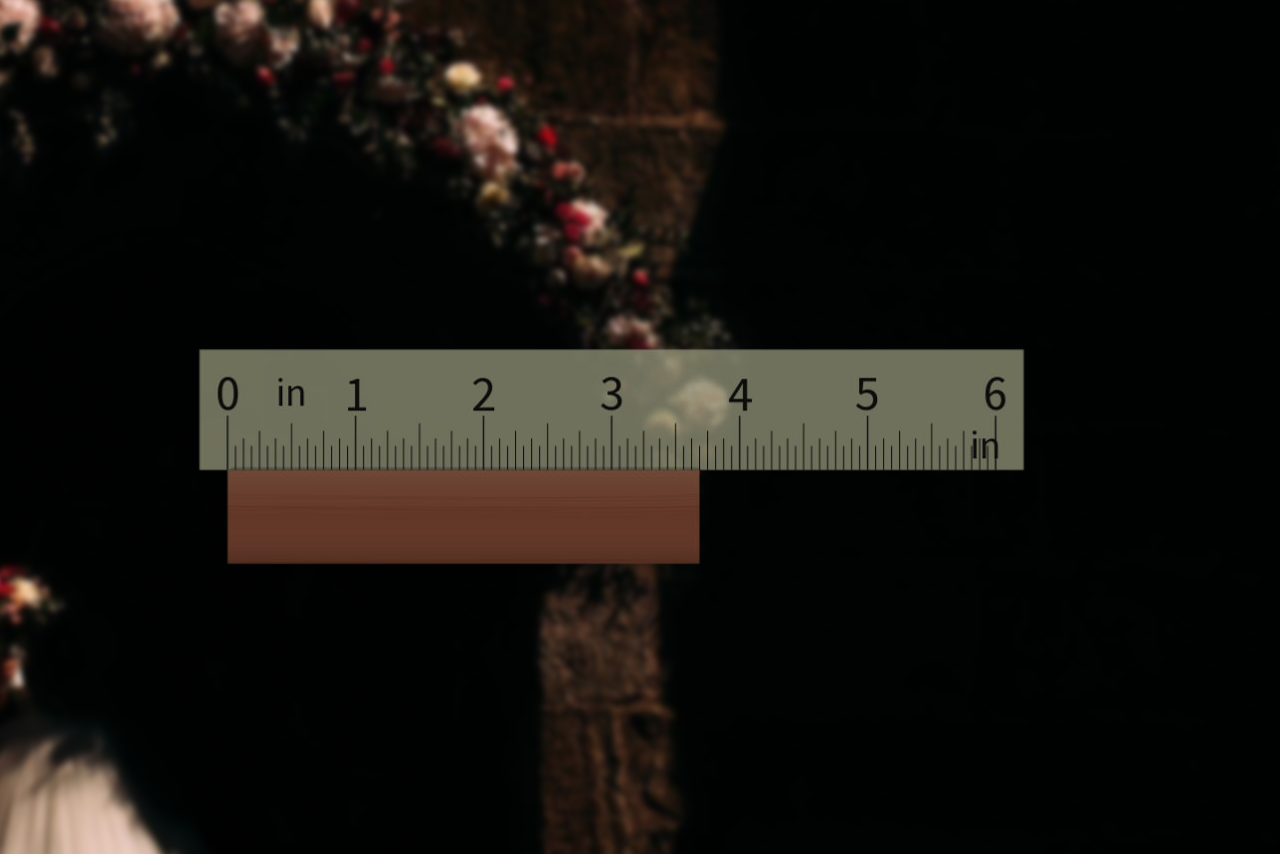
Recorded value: 3.6875 in
